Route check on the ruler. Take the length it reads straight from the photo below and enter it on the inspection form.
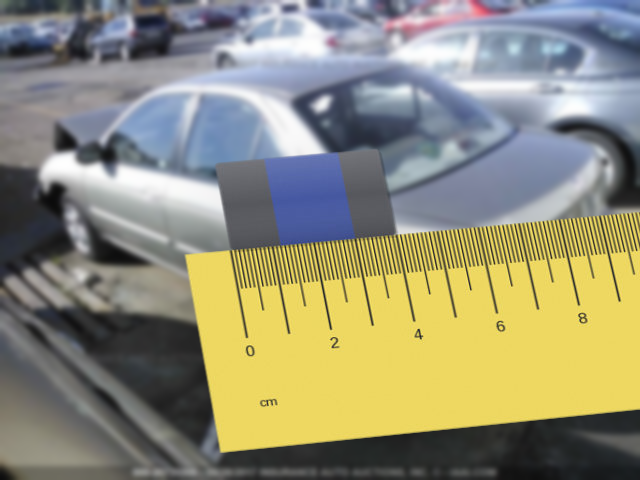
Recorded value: 4 cm
